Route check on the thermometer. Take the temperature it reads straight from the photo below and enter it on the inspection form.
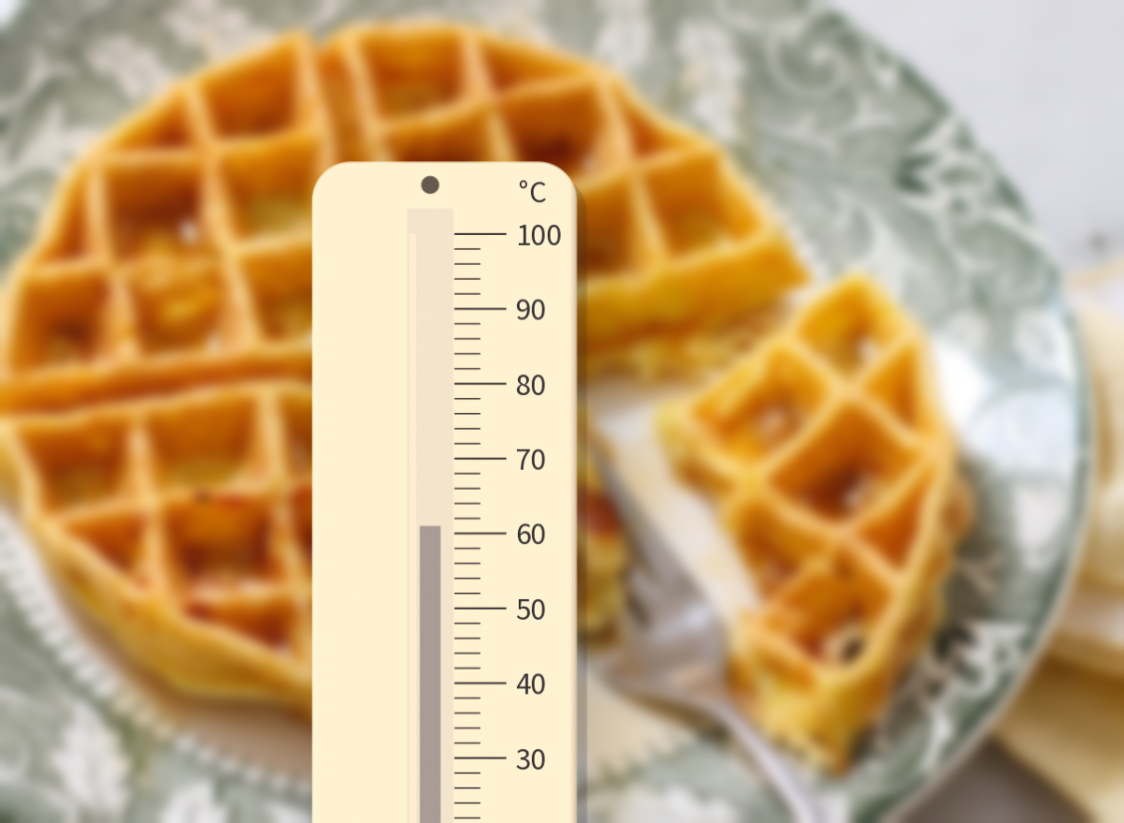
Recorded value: 61 °C
